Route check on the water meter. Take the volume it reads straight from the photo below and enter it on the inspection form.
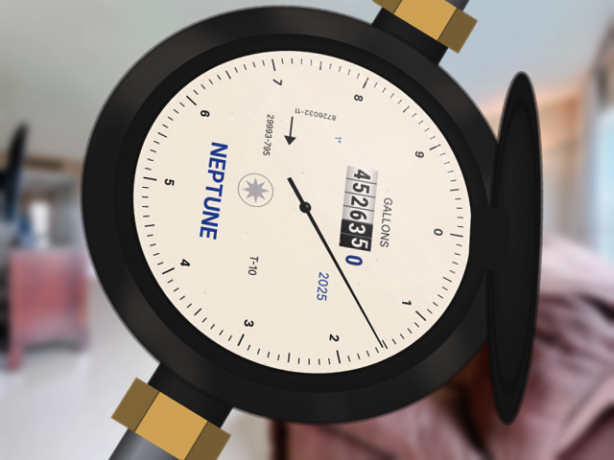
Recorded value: 4526351.5 gal
